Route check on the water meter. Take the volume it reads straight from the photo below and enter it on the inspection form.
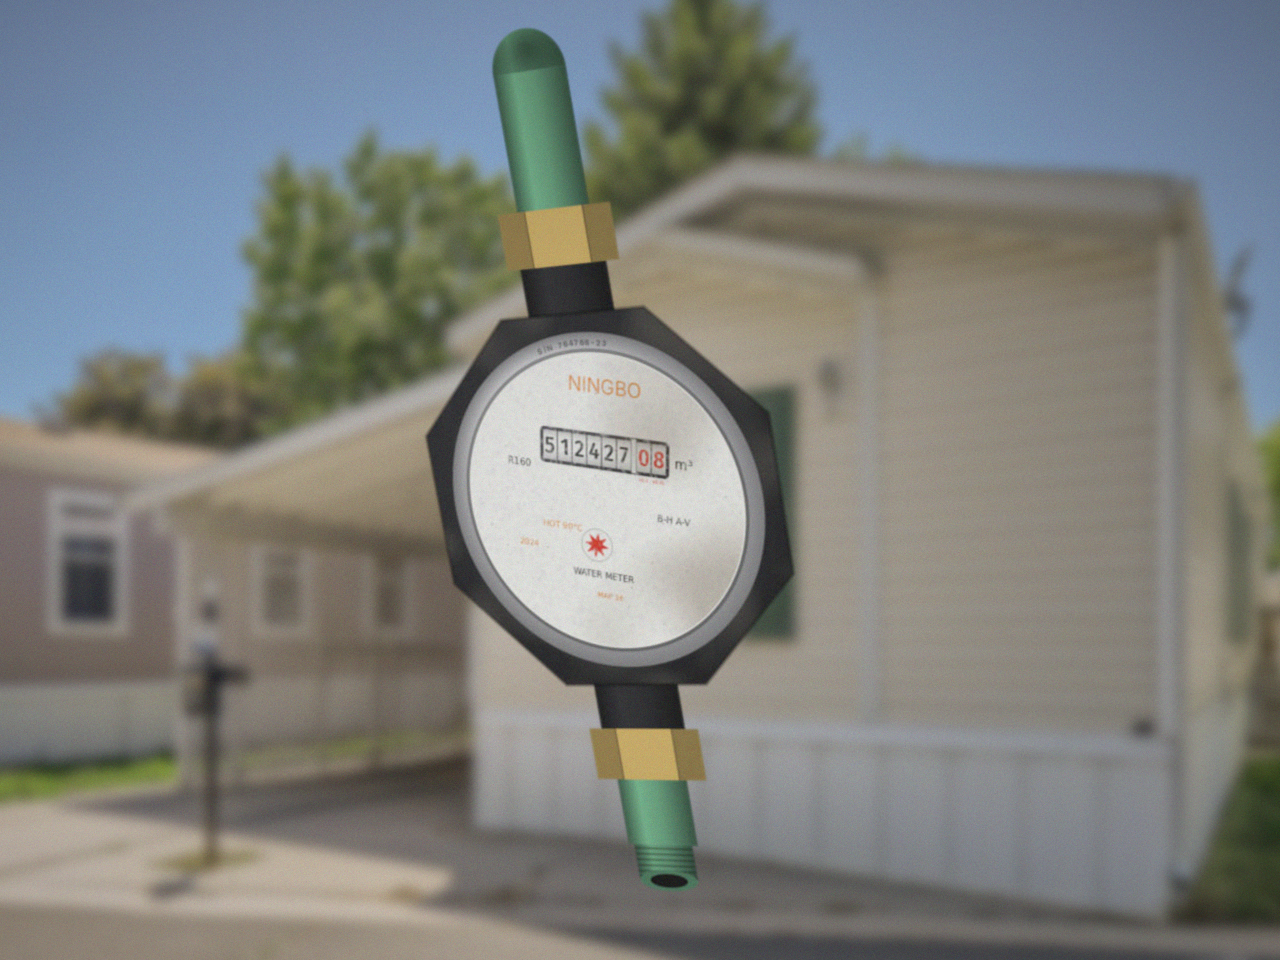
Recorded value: 512427.08 m³
